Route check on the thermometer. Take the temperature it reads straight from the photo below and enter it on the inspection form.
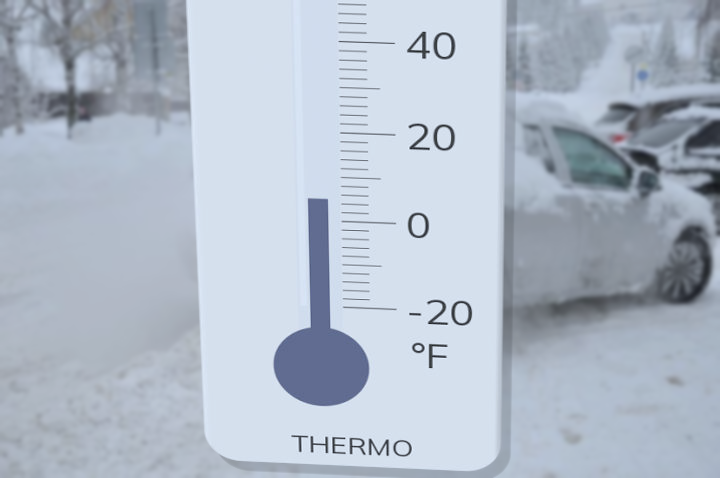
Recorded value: 5 °F
